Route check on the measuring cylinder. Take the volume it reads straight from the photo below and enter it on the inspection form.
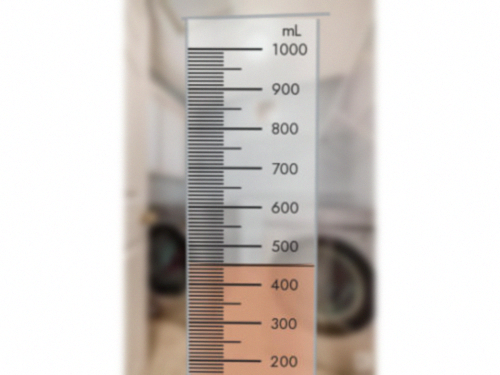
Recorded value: 450 mL
